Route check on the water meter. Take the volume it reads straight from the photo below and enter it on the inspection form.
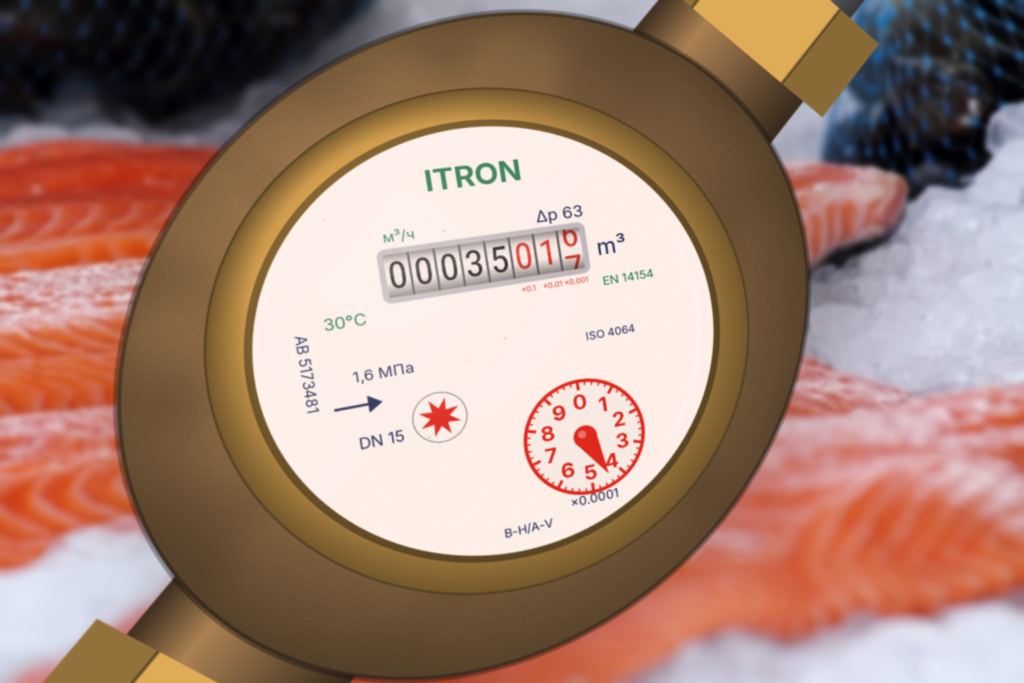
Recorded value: 35.0164 m³
